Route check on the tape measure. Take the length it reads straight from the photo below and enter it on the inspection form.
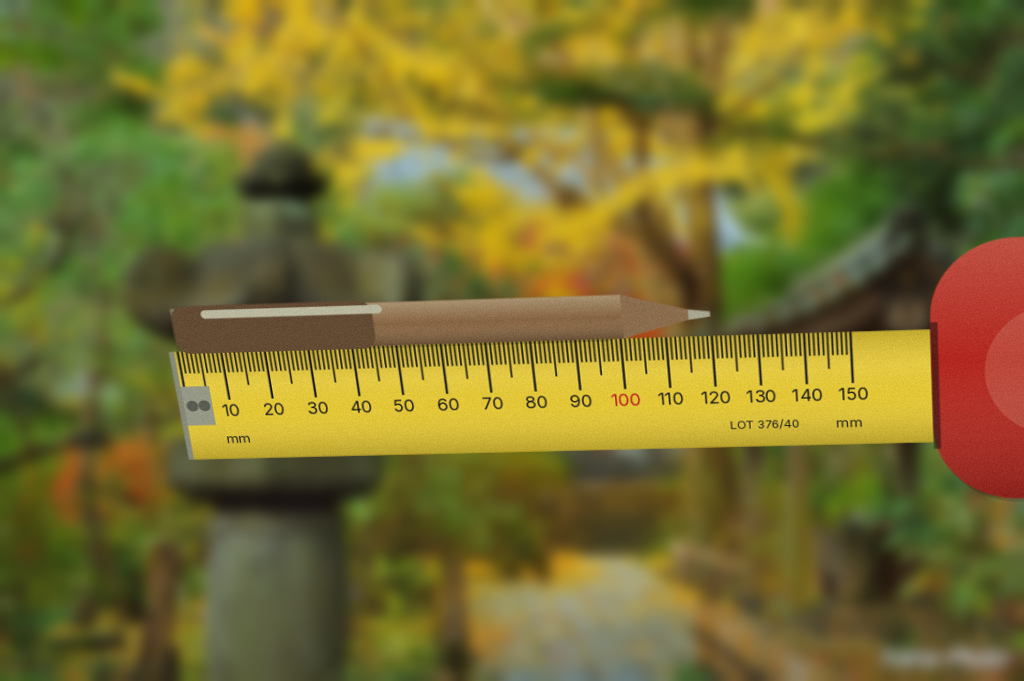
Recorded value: 120 mm
